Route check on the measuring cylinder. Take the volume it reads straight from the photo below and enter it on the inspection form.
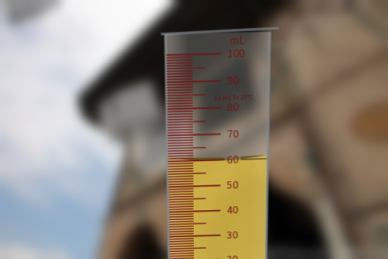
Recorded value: 60 mL
